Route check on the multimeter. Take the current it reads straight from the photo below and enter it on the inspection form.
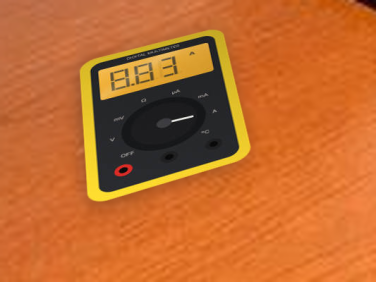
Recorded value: 8.83 A
